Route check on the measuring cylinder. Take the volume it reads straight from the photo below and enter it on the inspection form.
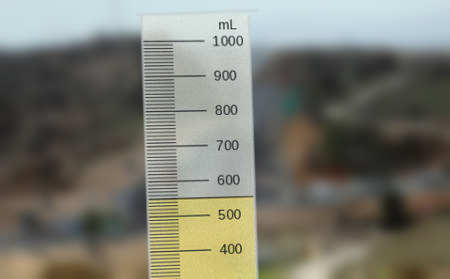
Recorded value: 550 mL
